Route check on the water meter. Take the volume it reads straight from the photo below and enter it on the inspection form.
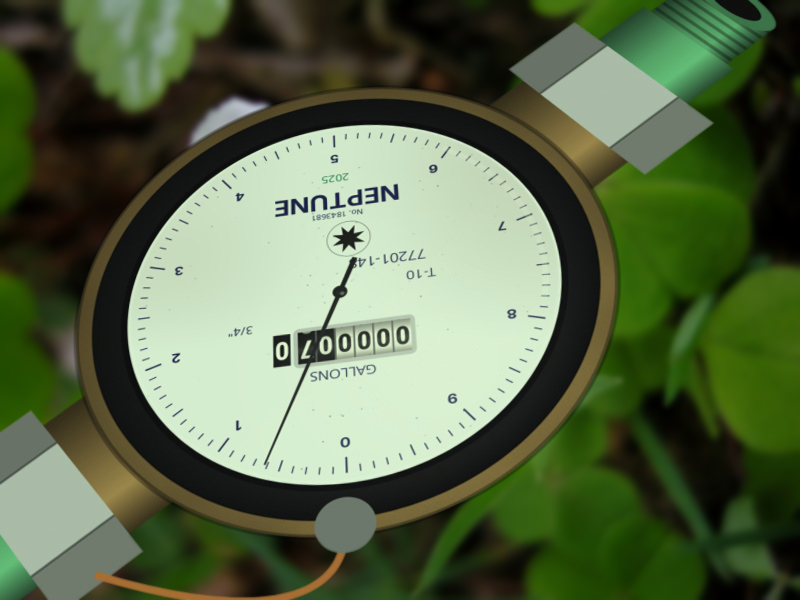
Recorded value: 70.6 gal
